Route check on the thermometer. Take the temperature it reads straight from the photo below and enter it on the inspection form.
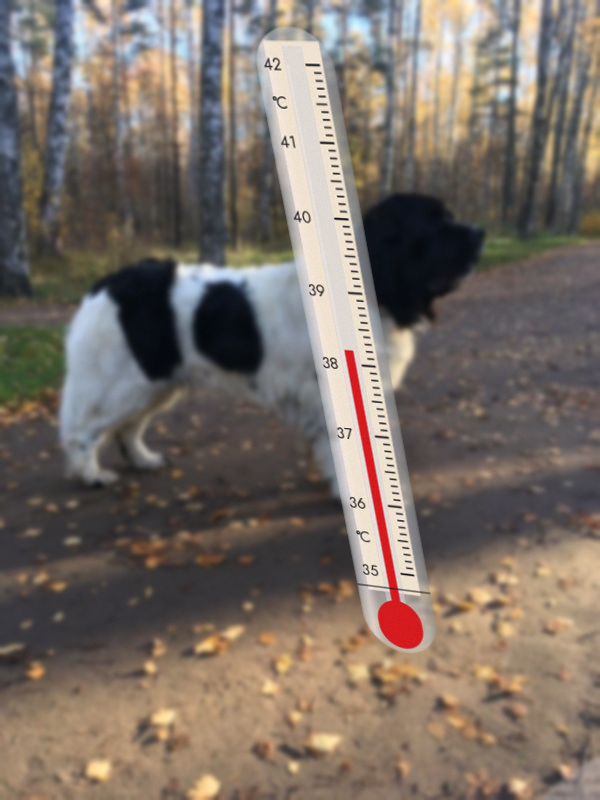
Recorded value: 38.2 °C
